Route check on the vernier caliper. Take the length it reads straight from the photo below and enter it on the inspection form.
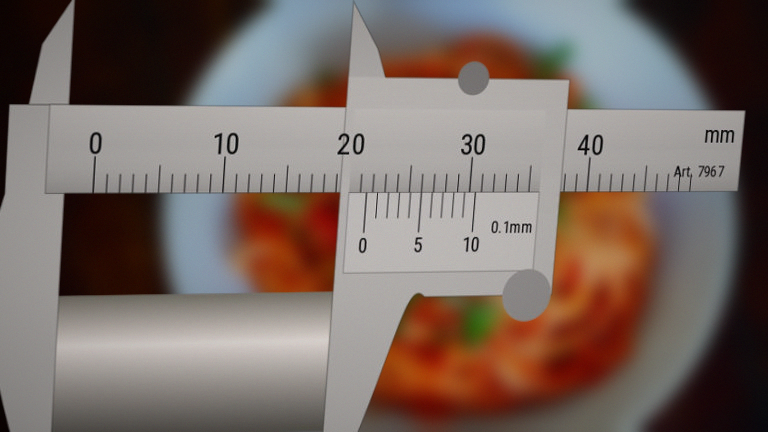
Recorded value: 21.5 mm
